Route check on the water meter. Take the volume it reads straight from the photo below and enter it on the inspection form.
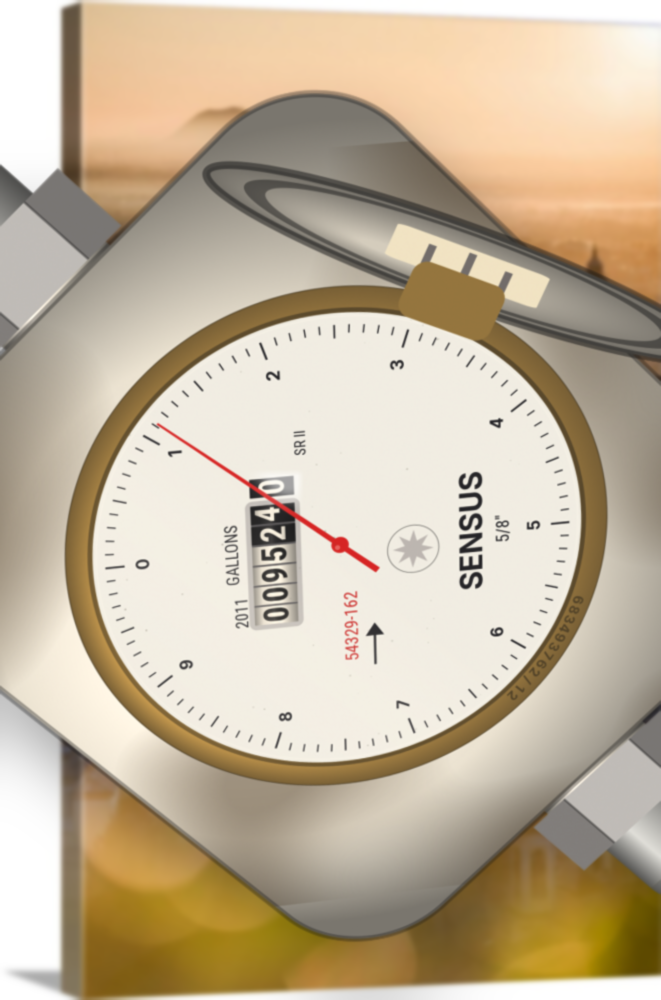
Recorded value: 95241.1 gal
